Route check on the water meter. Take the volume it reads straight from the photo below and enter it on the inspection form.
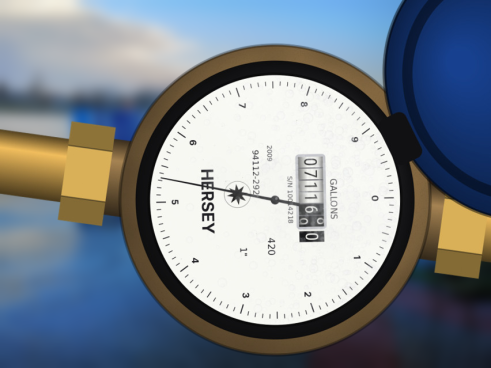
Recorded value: 711685.3 gal
